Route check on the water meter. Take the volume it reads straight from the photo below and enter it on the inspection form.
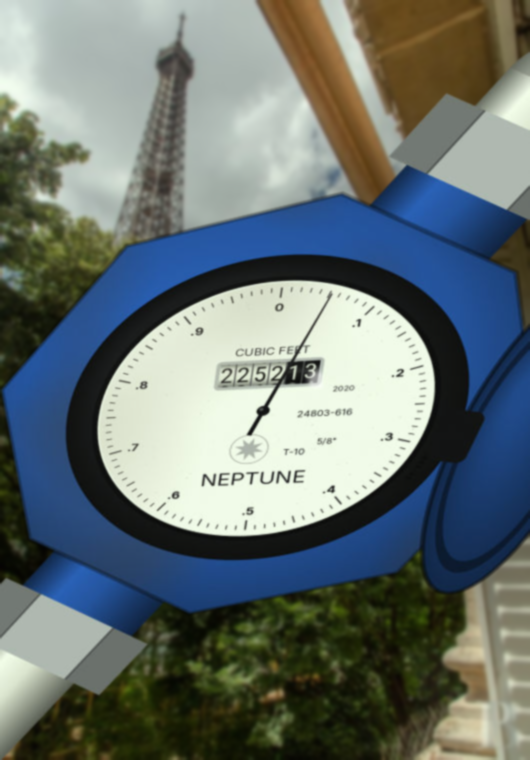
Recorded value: 225213.05 ft³
